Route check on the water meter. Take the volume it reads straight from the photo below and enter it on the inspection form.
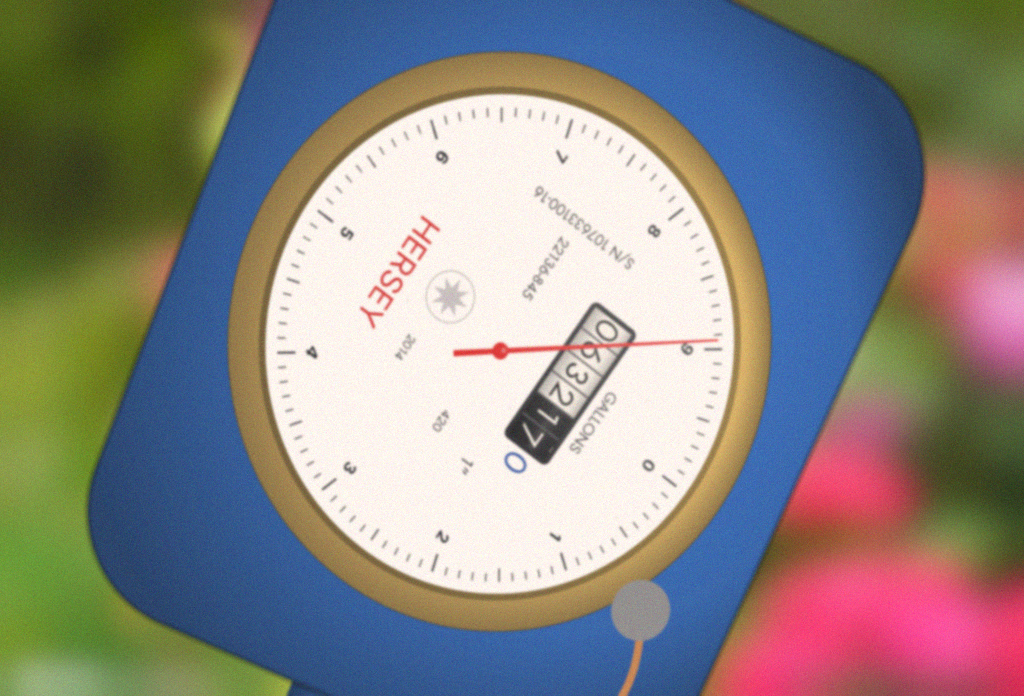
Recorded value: 632168.9 gal
